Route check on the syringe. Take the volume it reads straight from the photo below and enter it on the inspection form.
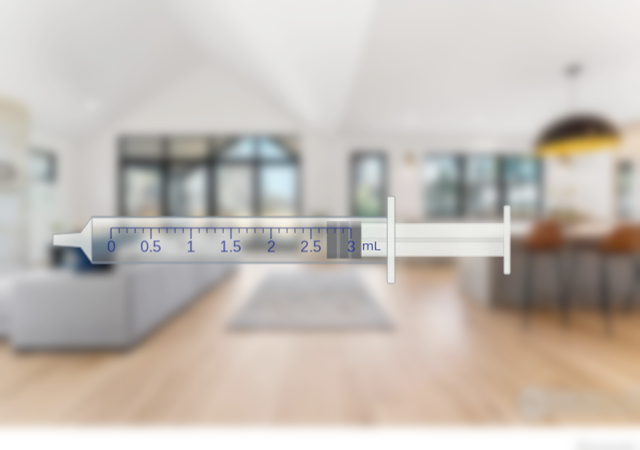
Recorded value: 2.7 mL
